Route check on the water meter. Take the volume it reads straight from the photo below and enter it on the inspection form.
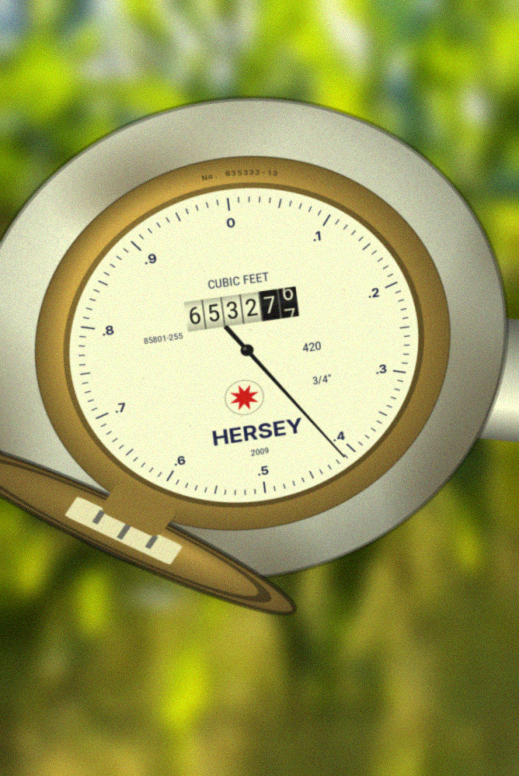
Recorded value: 653276.41 ft³
